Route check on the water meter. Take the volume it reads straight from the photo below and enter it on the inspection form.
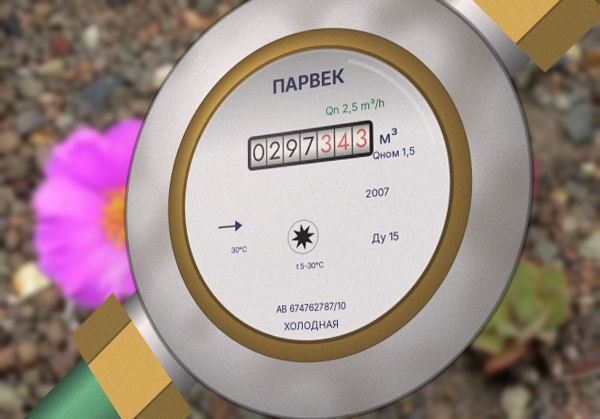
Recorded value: 297.343 m³
